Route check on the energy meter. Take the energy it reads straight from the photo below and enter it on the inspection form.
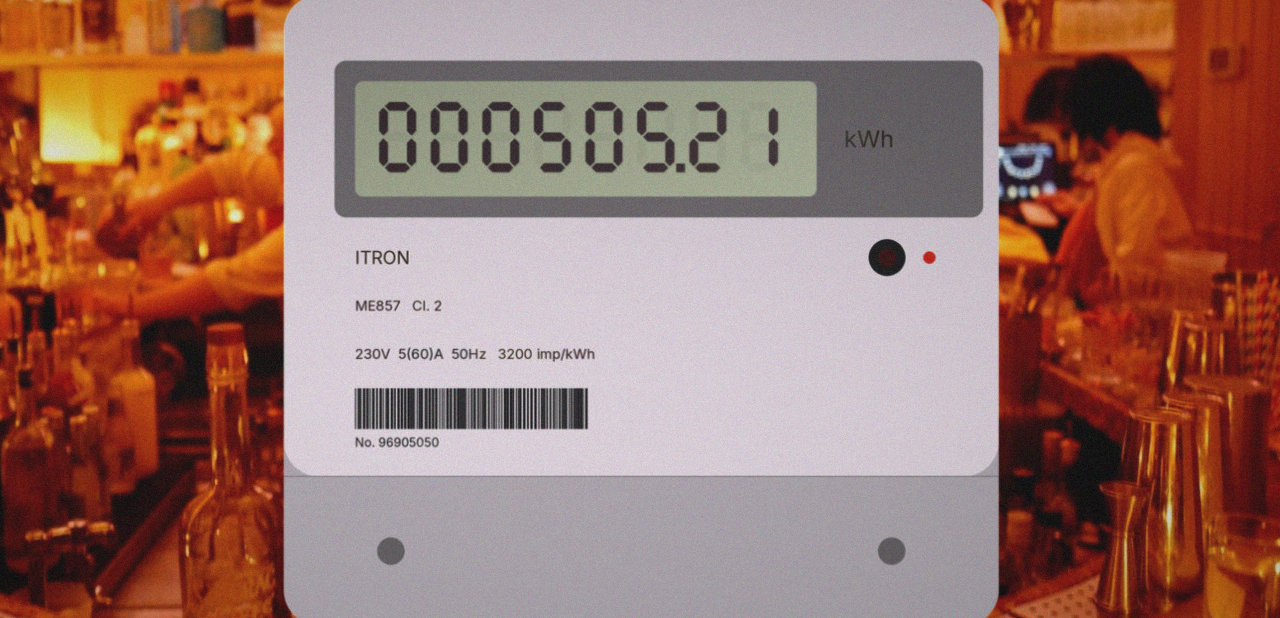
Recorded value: 505.21 kWh
